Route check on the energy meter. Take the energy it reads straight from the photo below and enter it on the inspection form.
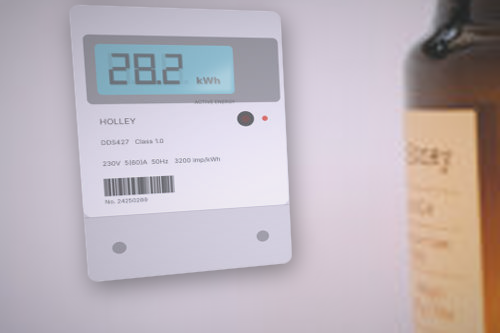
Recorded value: 28.2 kWh
